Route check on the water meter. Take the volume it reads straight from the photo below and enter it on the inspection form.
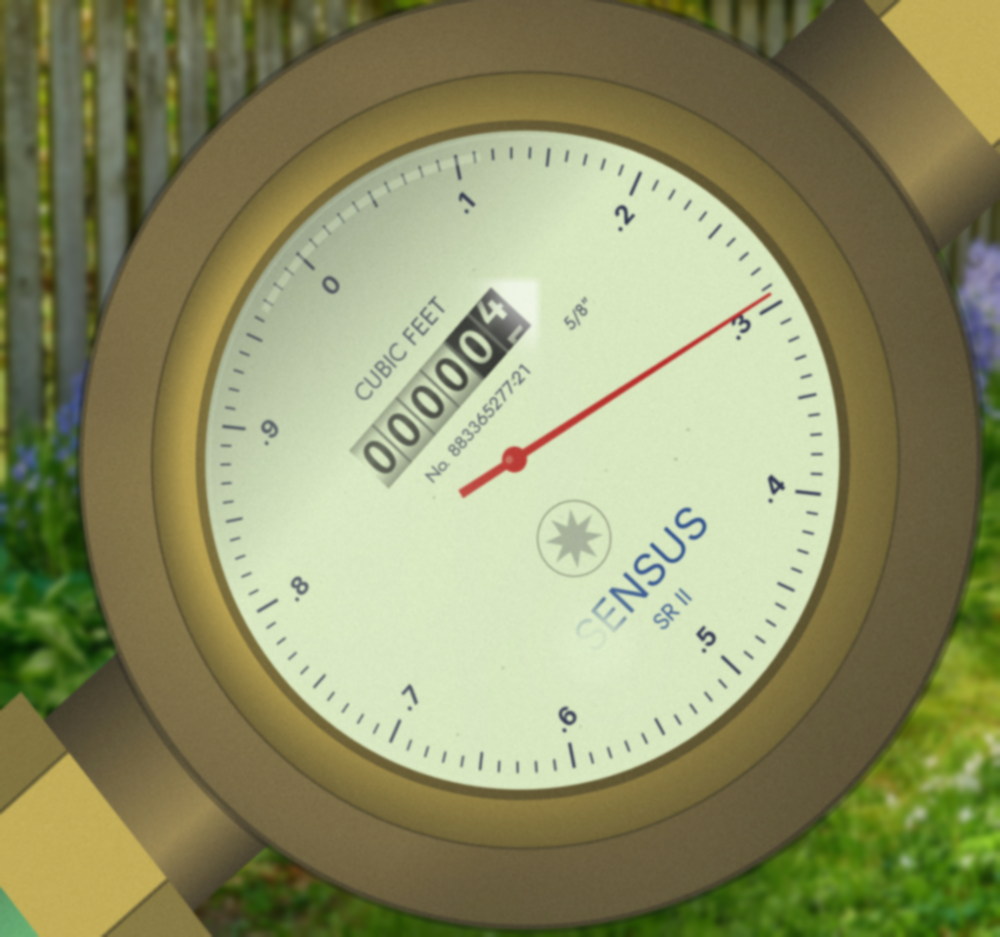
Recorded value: 4.29 ft³
